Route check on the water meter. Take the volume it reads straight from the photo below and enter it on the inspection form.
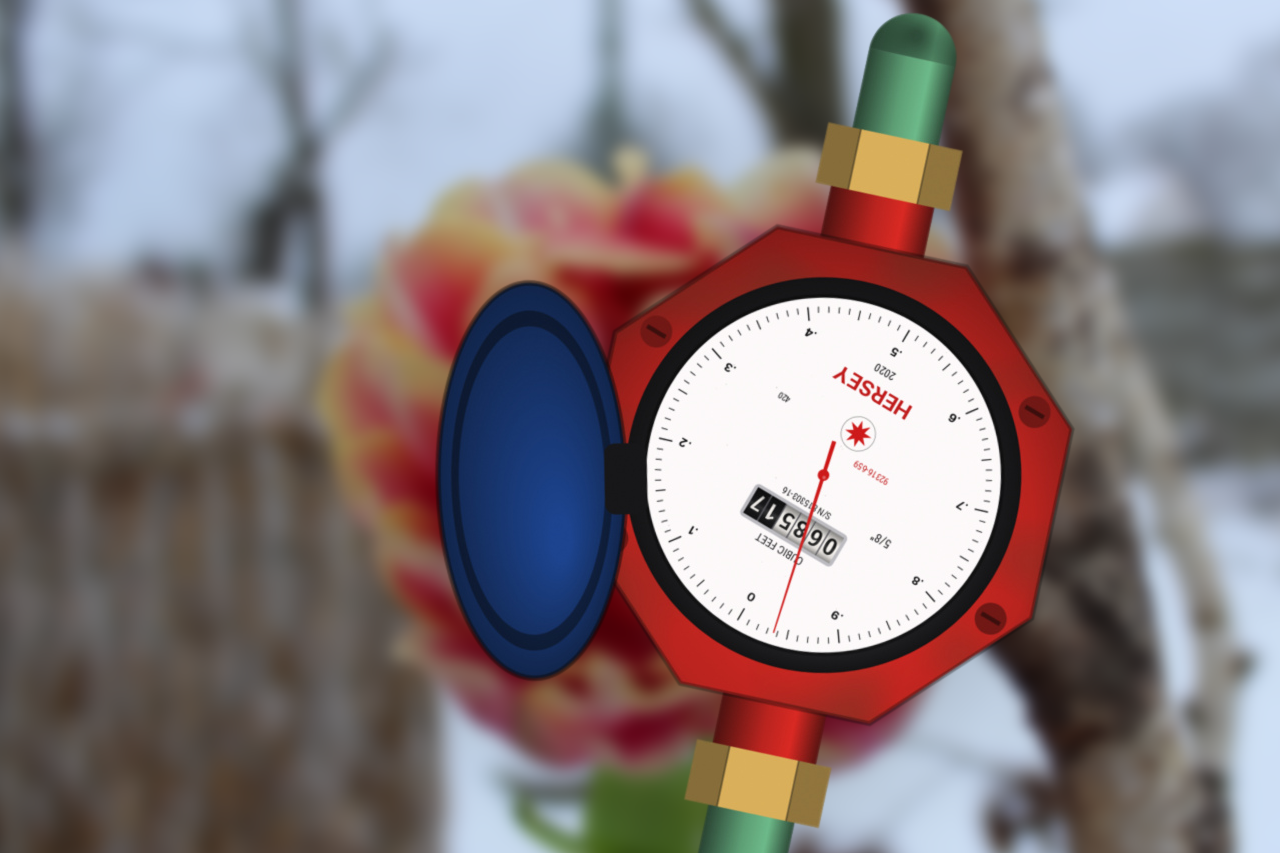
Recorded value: 68516.96 ft³
